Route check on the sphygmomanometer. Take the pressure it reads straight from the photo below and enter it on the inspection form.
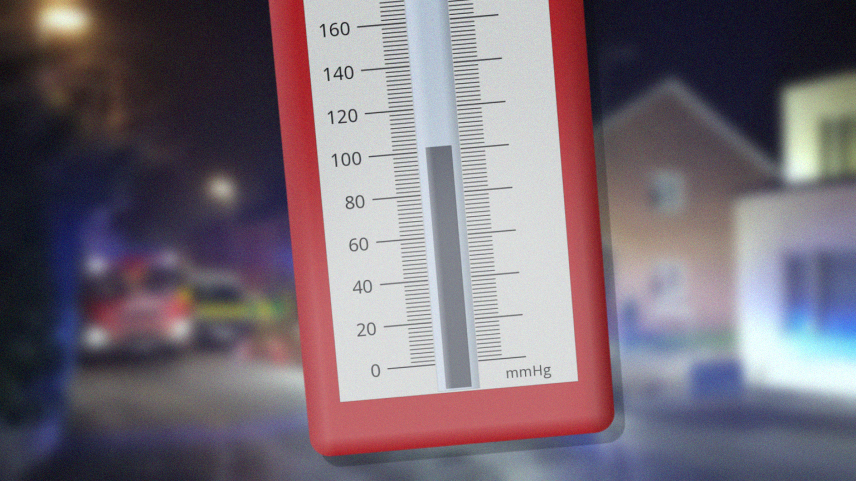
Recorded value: 102 mmHg
